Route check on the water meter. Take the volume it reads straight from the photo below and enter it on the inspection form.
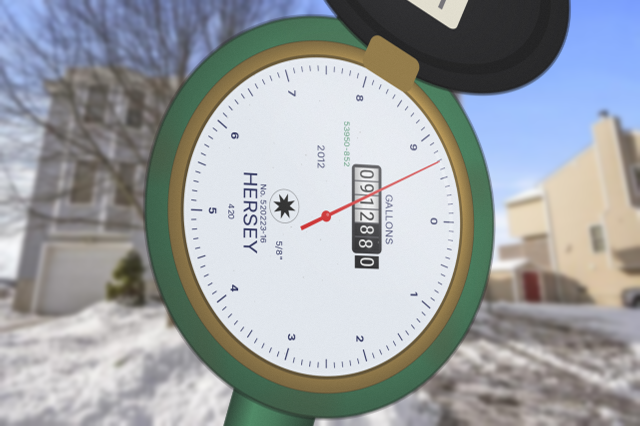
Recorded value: 912879.3 gal
